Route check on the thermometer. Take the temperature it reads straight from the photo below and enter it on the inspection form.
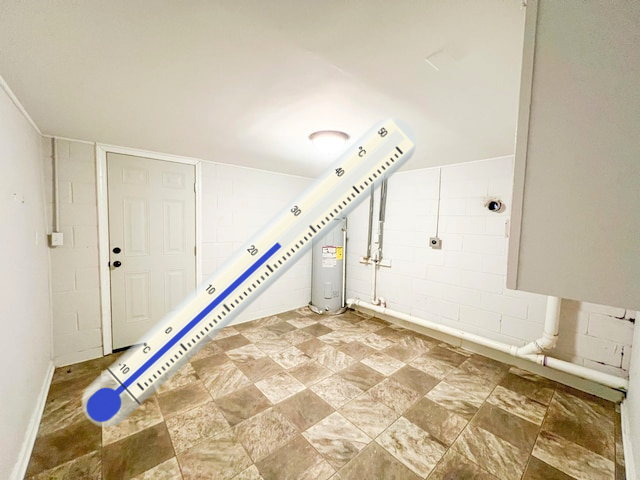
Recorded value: 24 °C
